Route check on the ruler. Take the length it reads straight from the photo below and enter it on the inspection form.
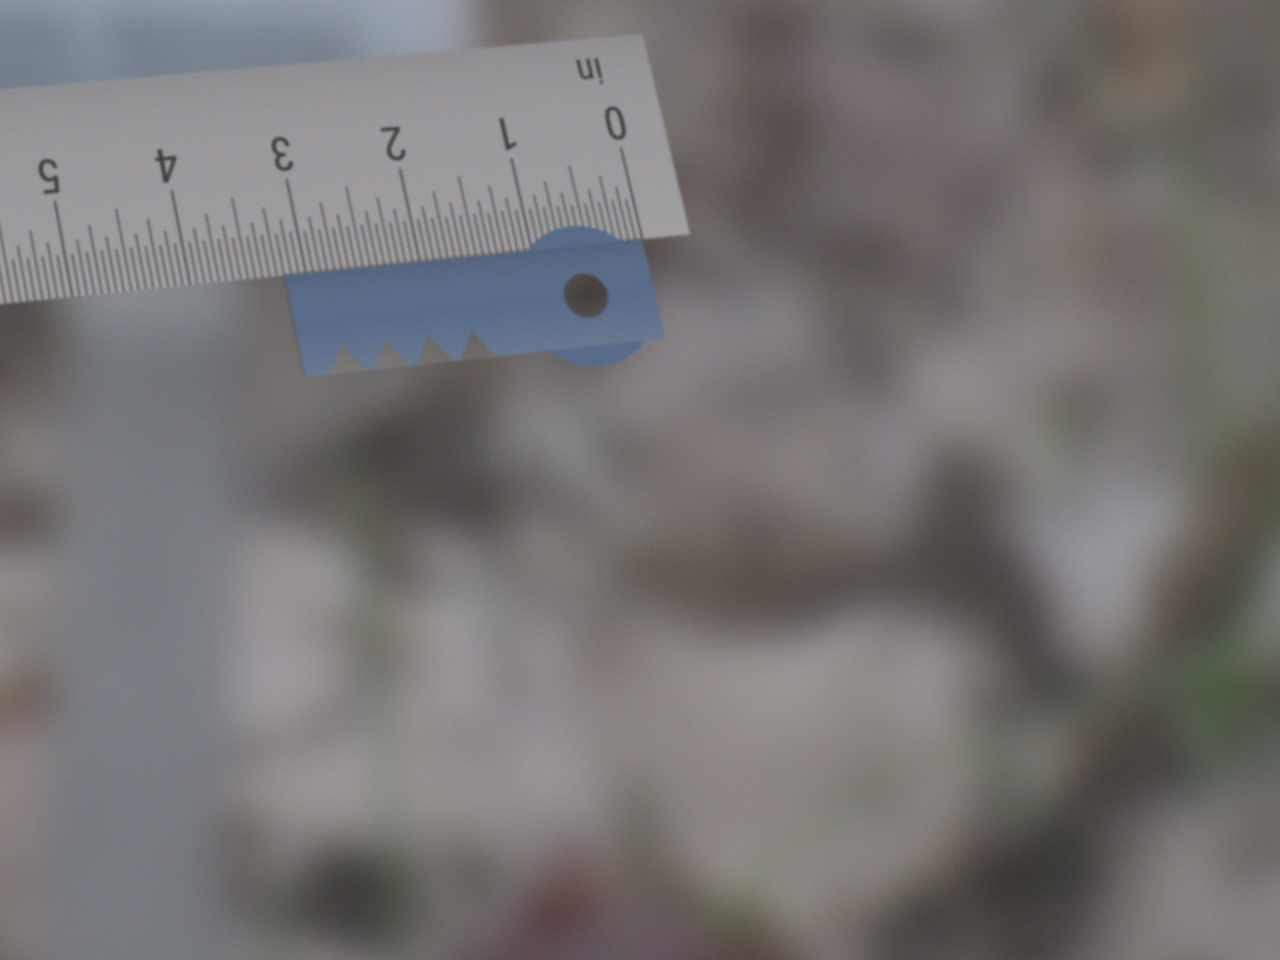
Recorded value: 3.1875 in
